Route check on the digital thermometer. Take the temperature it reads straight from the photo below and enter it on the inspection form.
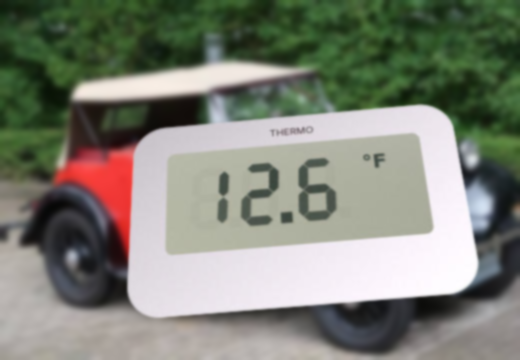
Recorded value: 12.6 °F
